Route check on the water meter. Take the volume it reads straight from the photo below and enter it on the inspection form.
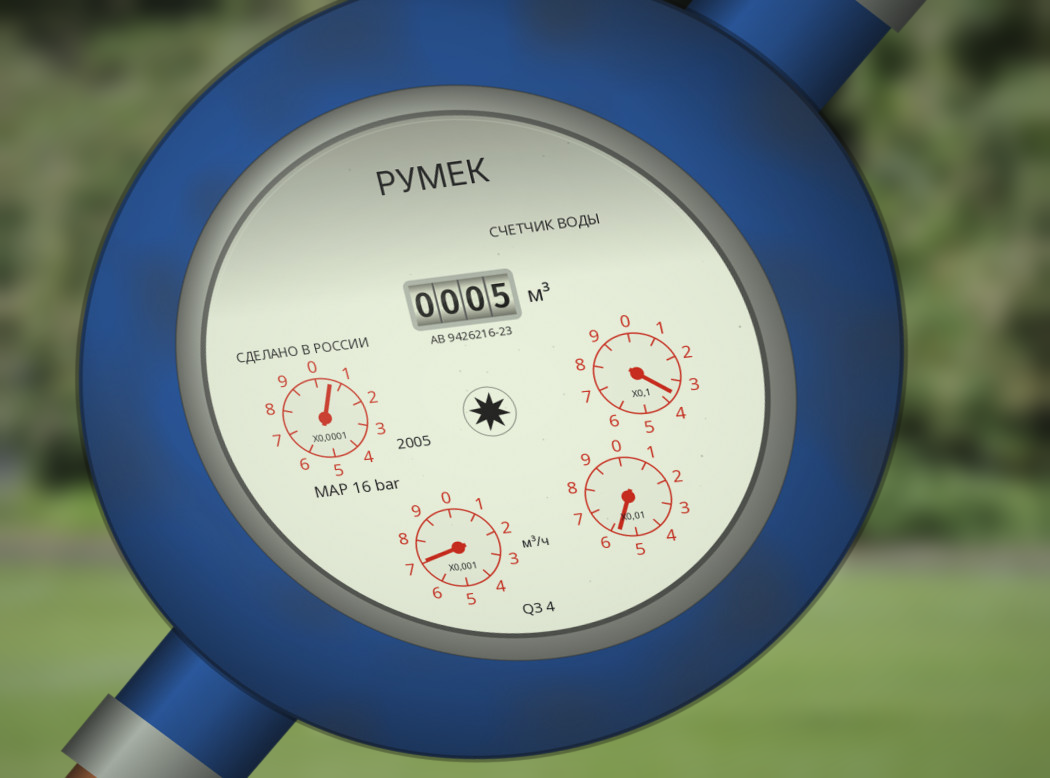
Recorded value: 5.3570 m³
